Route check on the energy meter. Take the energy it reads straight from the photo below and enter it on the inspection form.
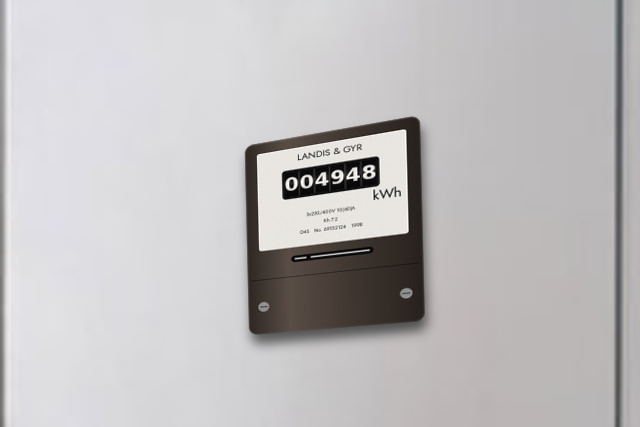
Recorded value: 4948 kWh
